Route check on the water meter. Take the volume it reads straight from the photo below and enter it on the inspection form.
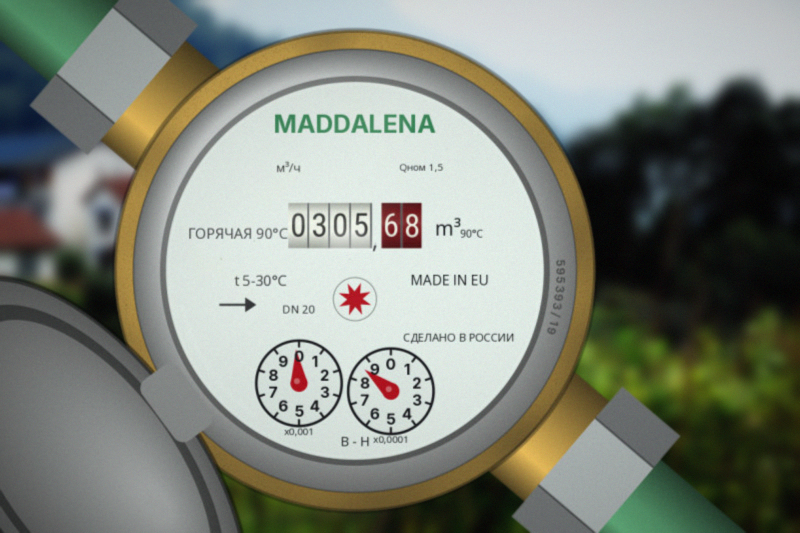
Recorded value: 305.6798 m³
